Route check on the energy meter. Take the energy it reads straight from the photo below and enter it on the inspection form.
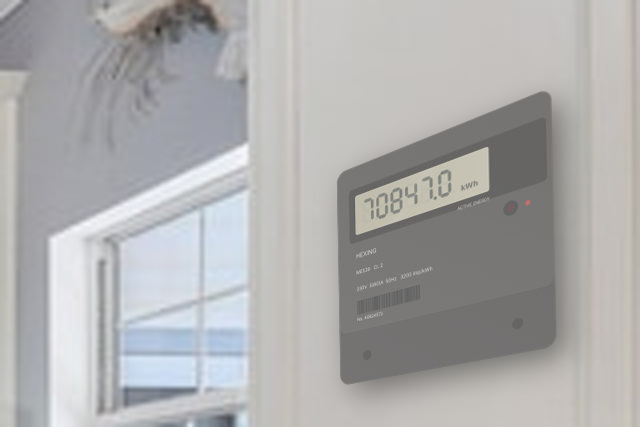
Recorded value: 70847.0 kWh
